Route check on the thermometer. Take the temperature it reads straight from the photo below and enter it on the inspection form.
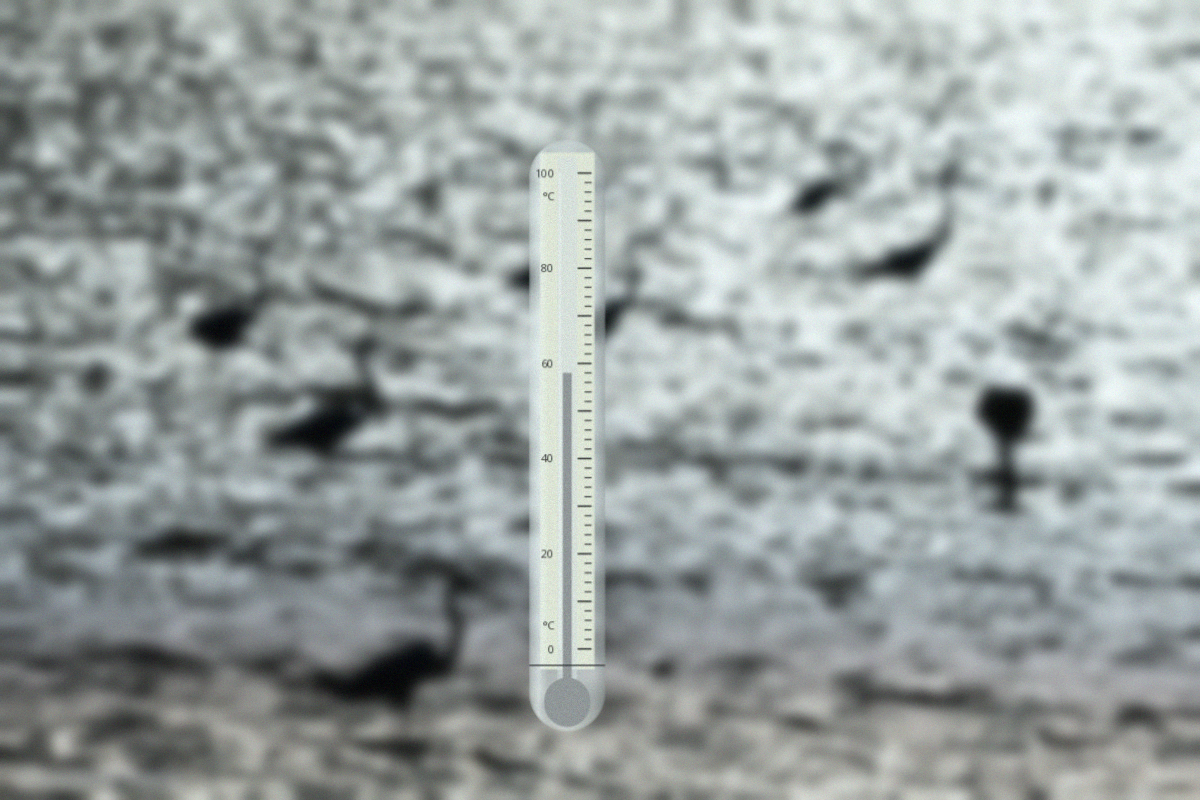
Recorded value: 58 °C
